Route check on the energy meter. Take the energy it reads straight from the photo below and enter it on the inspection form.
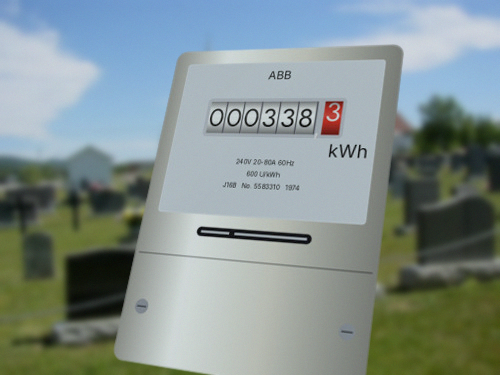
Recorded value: 338.3 kWh
